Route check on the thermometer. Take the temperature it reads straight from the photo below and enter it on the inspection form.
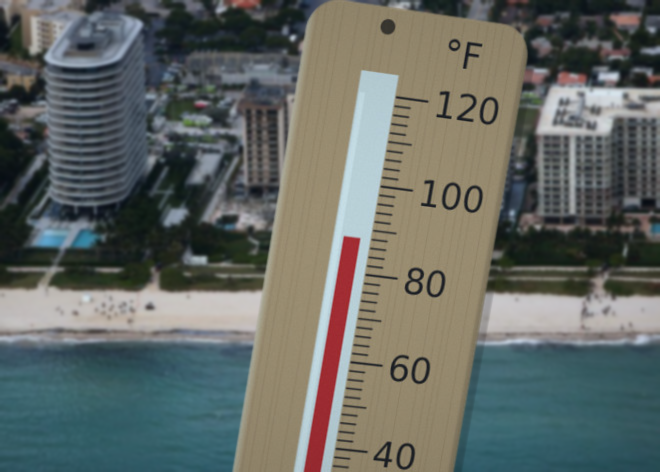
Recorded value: 88 °F
